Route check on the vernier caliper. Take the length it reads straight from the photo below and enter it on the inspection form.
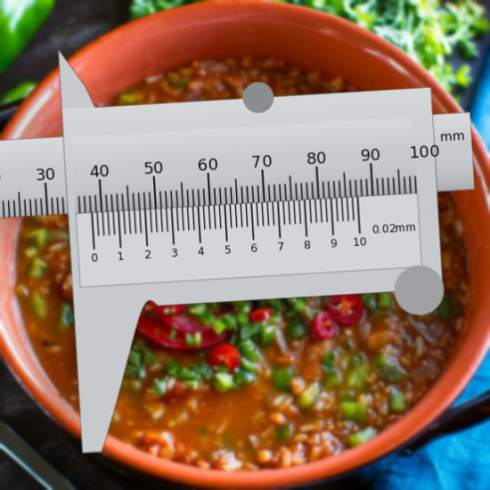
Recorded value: 38.2 mm
